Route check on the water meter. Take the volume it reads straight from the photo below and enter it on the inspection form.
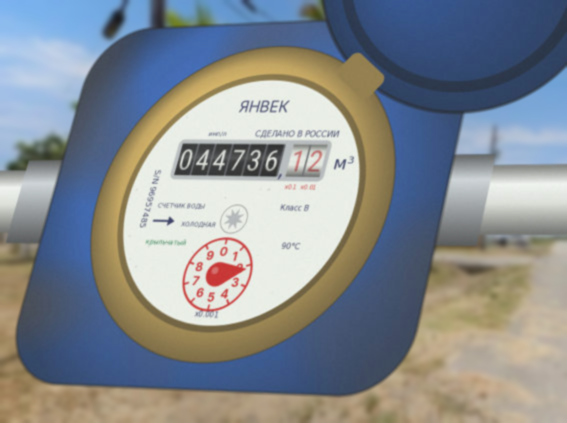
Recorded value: 44736.122 m³
